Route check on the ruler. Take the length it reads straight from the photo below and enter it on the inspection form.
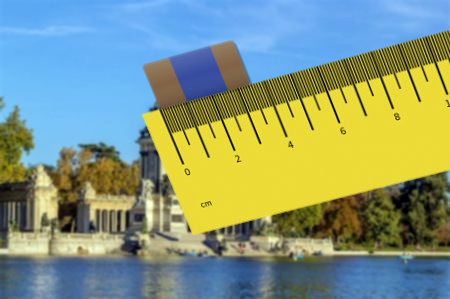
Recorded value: 3.5 cm
